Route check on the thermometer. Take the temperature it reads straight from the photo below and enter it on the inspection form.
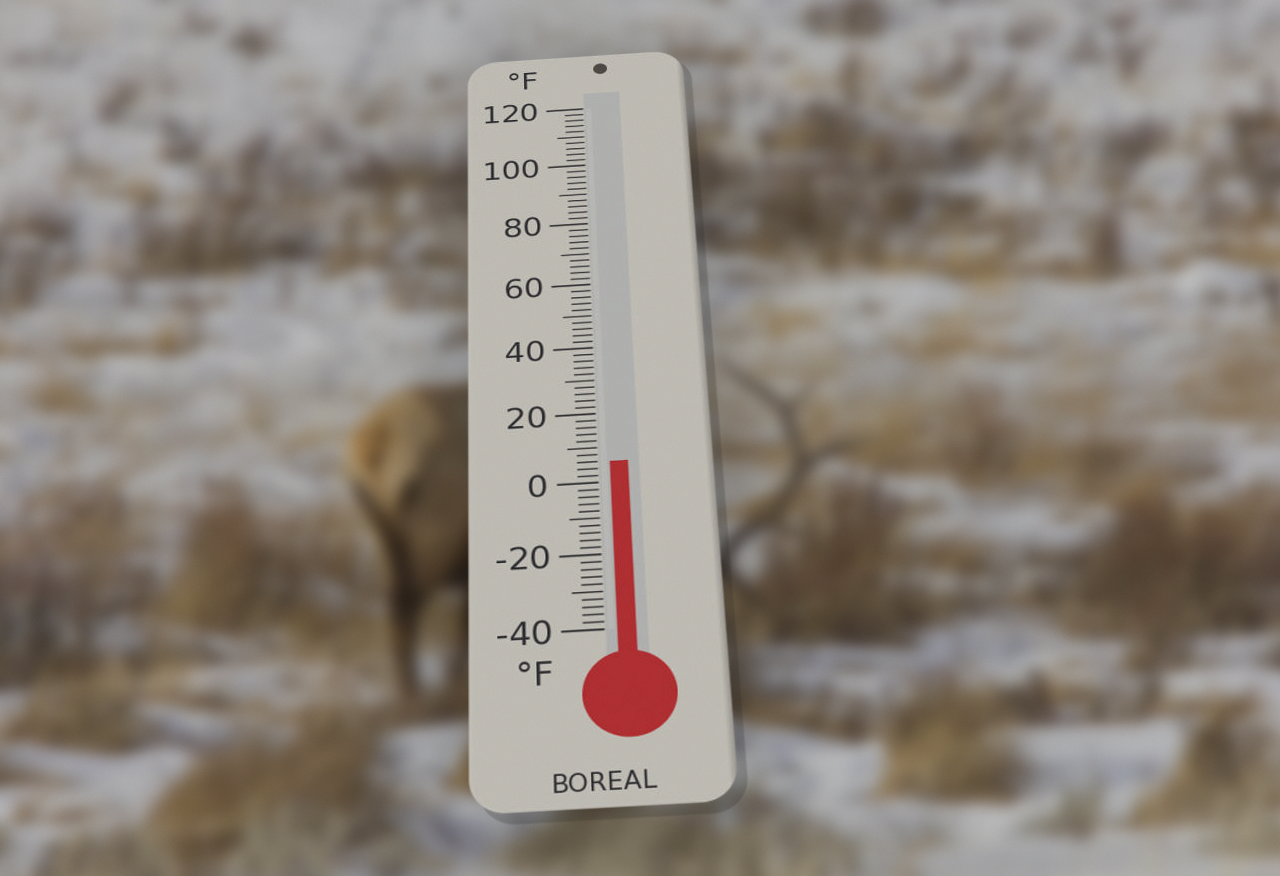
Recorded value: 6 °F
